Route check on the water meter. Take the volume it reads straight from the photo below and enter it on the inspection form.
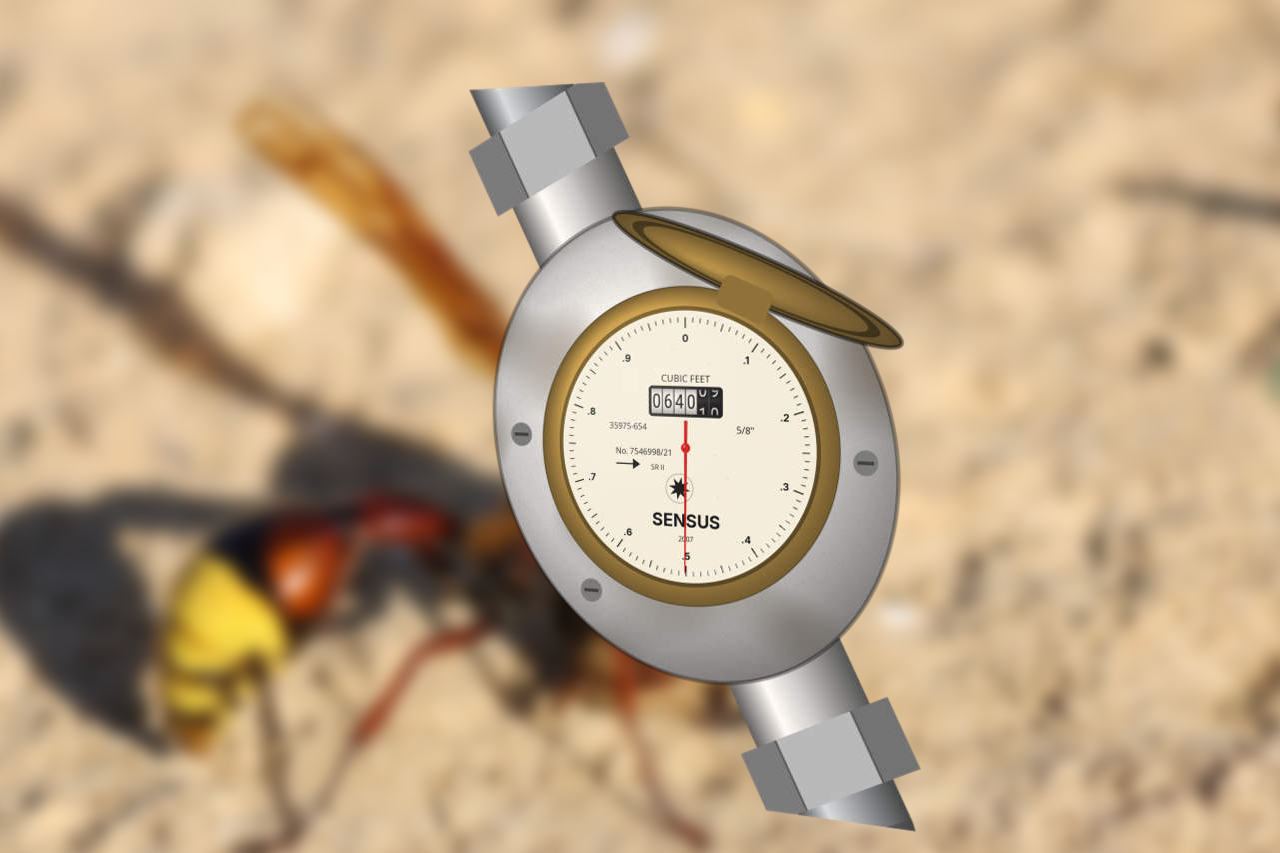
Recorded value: 64009.50 ft³
